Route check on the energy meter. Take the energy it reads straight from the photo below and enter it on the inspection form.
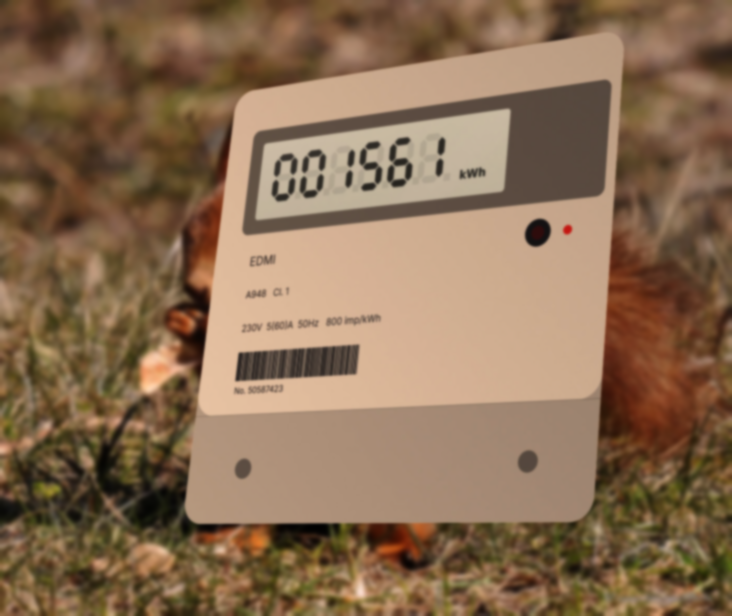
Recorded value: 1561 kWh
